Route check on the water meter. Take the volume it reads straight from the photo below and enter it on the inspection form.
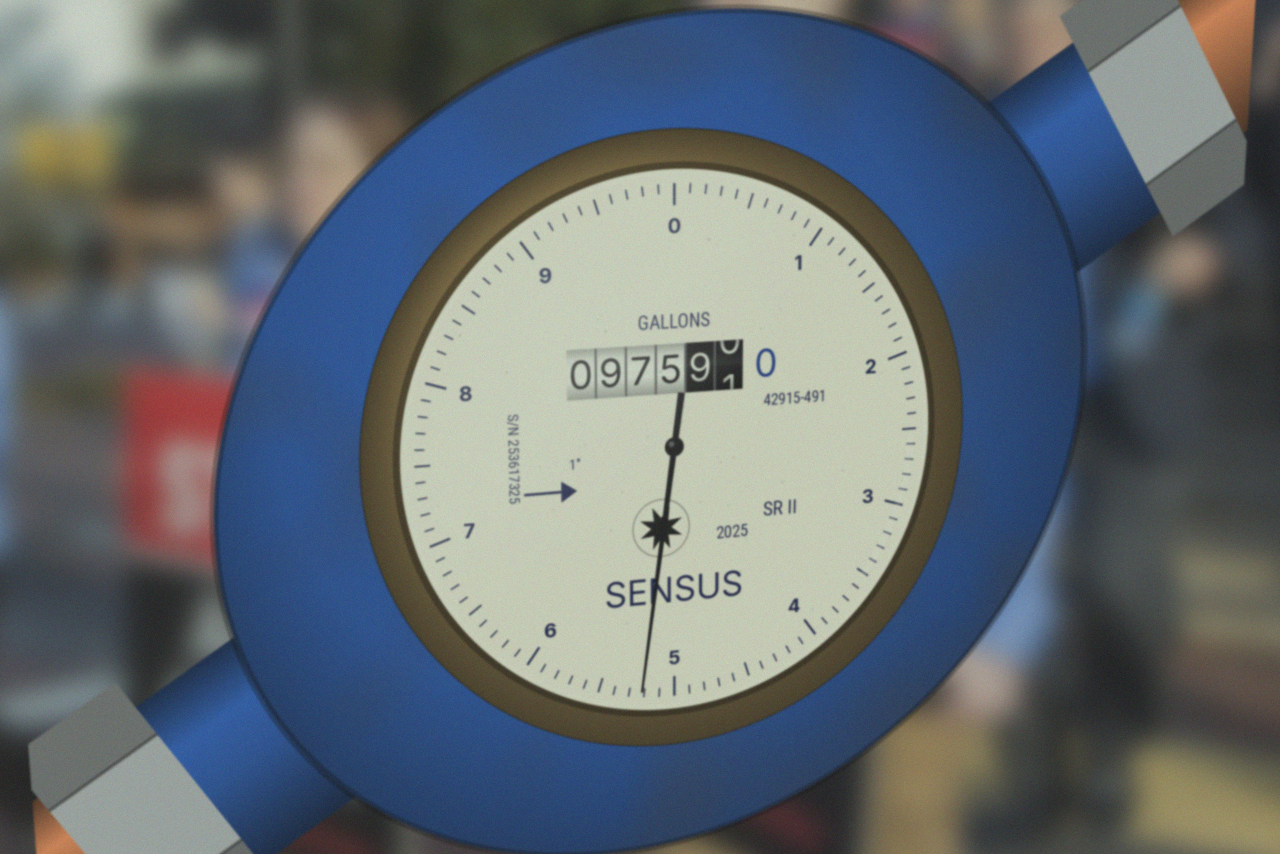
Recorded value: 975905.2 gal
